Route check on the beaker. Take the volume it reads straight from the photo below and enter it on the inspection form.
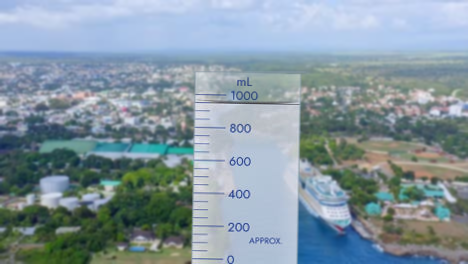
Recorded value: 950 mL
